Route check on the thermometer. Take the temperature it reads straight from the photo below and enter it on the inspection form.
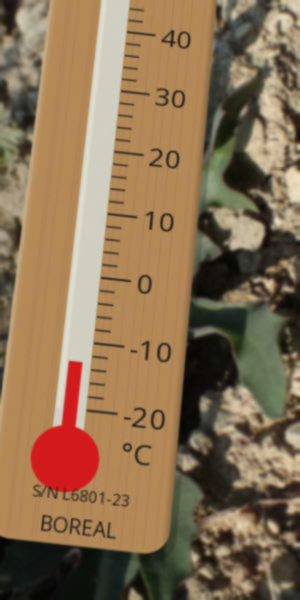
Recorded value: -13 °C
